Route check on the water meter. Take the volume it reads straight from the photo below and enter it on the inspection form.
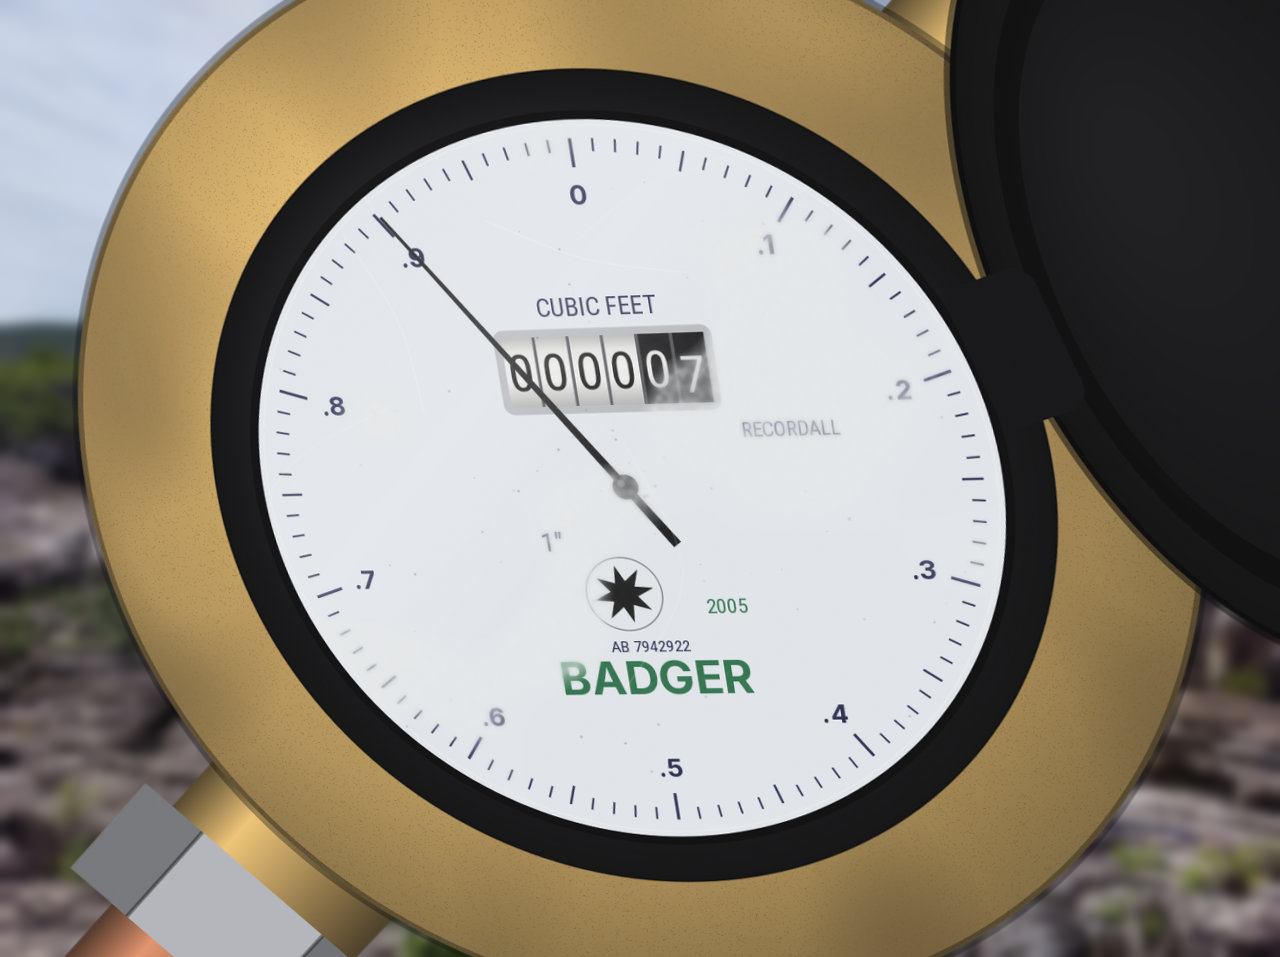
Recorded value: 6.90 ft³
